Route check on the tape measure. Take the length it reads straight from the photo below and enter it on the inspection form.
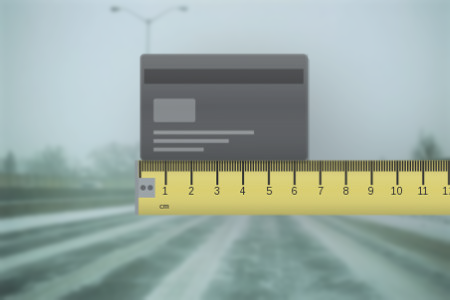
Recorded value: 6.5 cm
